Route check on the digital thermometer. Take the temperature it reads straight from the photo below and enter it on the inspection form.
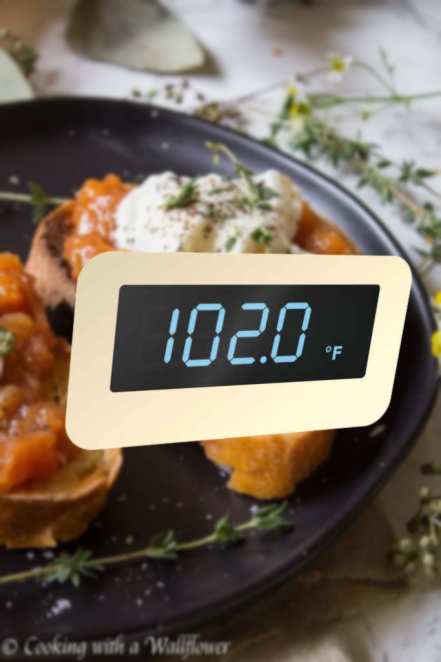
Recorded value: 102.0 °F
